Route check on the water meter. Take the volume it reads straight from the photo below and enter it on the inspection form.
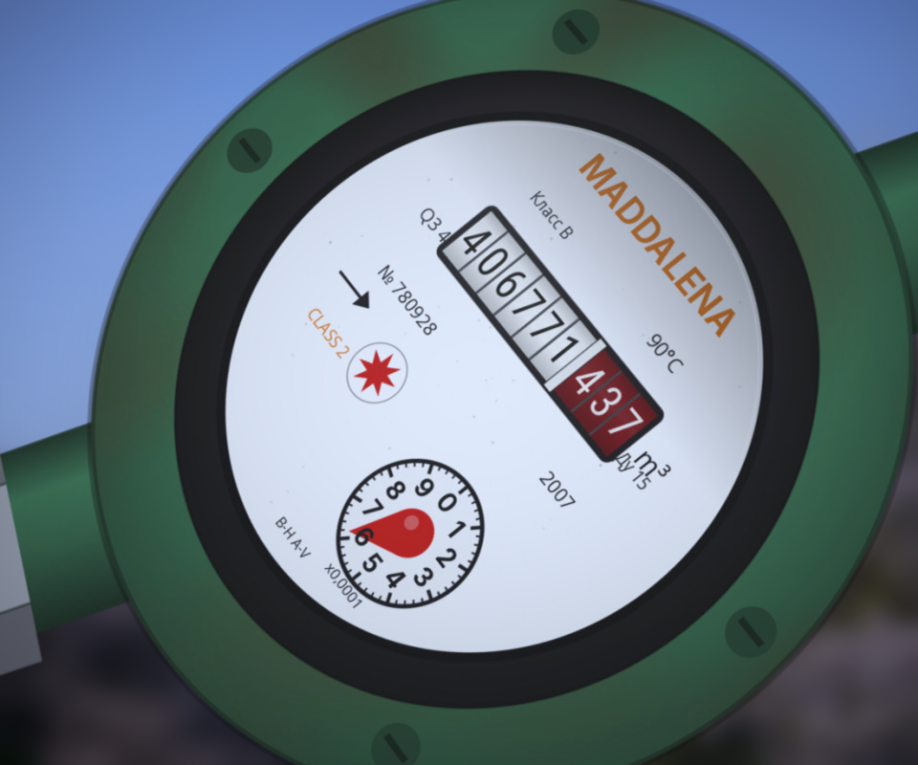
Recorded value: 406771.4376 m³
